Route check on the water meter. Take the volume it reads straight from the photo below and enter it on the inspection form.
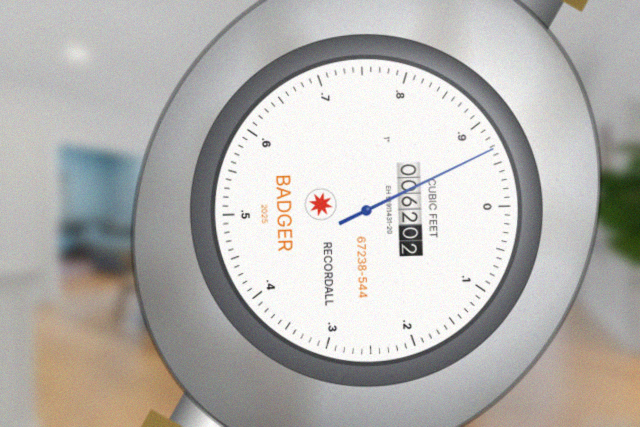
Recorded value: 6201.93 ft³
